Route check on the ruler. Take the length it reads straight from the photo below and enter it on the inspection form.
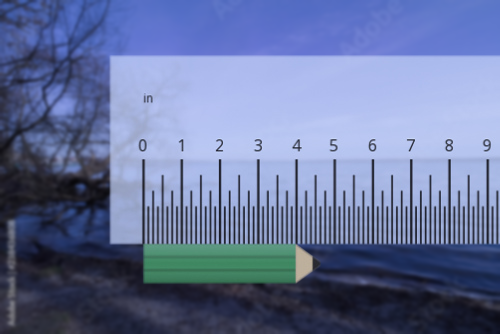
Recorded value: 4.625 in
